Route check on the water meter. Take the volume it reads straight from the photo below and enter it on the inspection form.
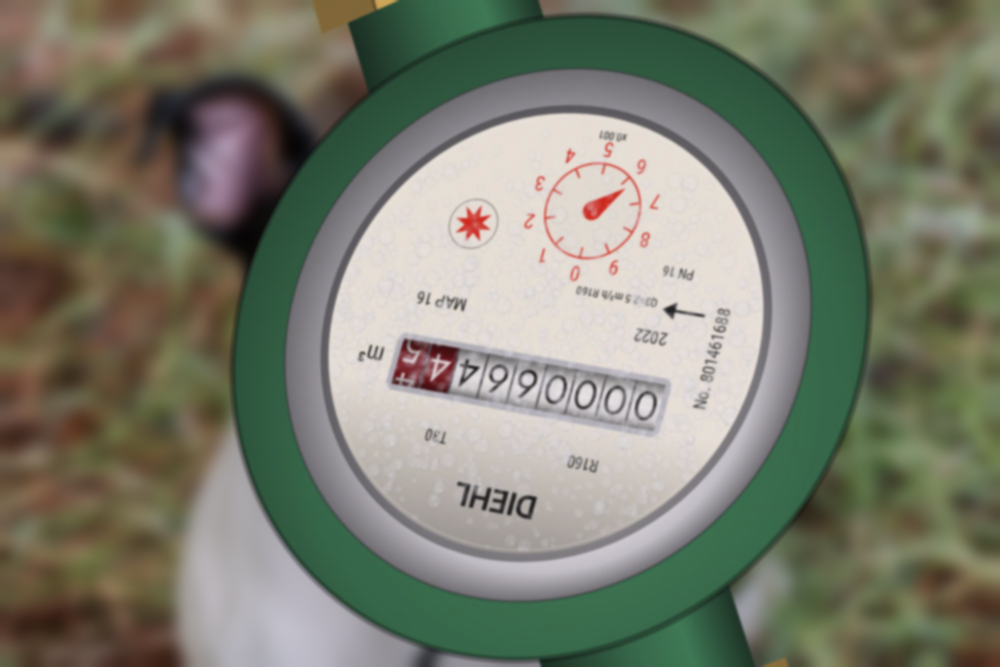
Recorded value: 664.446 m³
